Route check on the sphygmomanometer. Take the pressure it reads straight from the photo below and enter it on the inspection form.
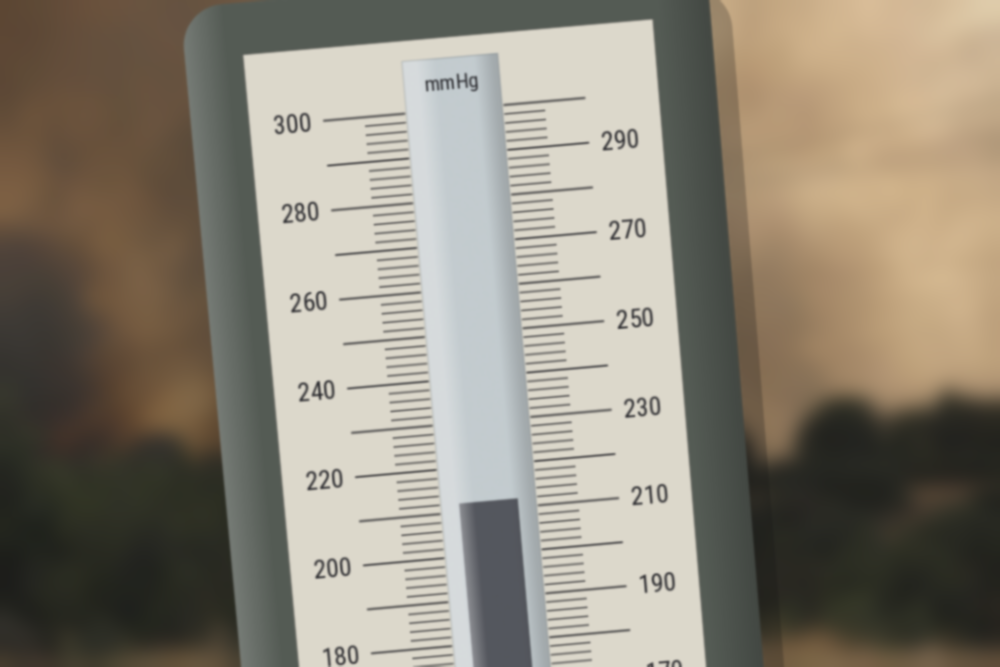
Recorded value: 212 mmHg
